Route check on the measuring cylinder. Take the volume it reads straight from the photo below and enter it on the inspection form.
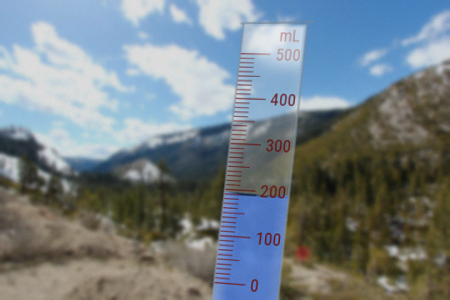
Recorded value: 190 mL
